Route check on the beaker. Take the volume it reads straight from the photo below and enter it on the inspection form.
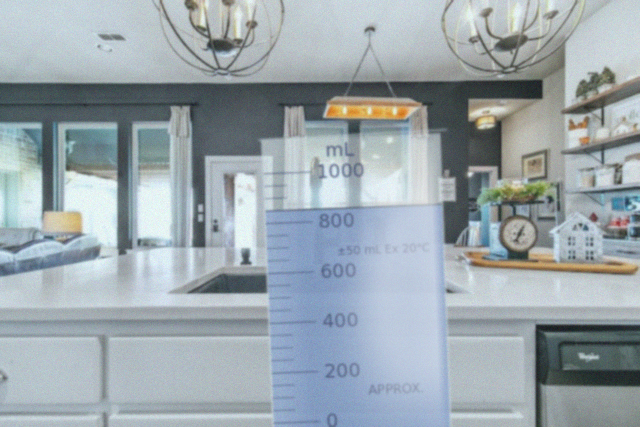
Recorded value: 850 mL
